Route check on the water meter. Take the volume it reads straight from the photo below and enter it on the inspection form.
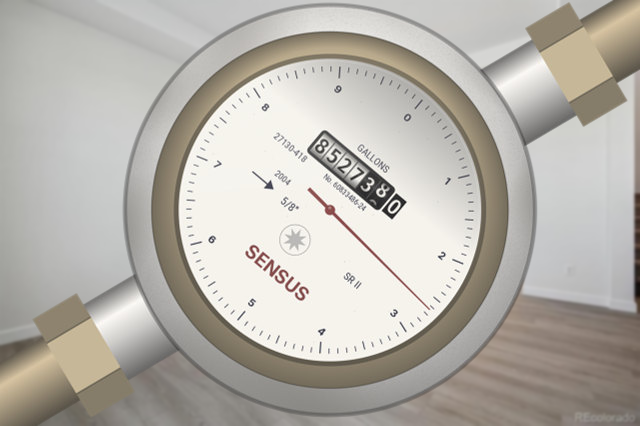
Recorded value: 8527382.6 gal
